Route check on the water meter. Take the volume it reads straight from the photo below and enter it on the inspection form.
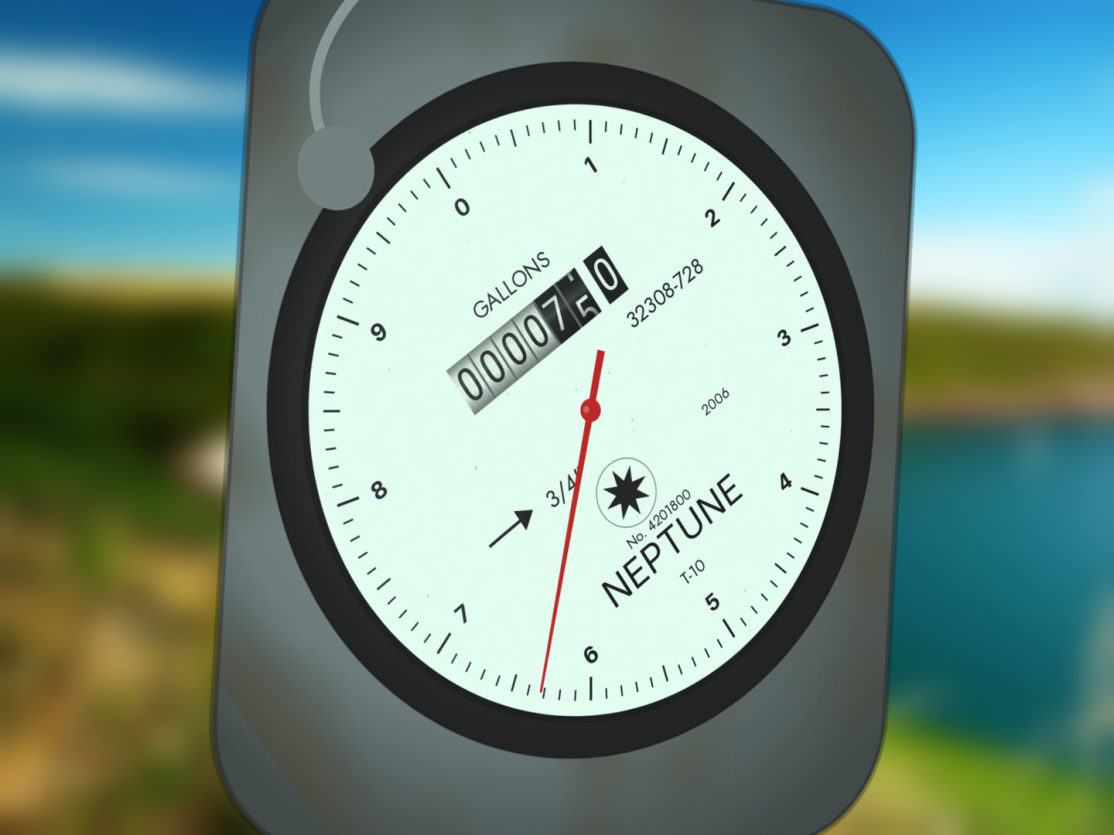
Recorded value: 746.3 gal
